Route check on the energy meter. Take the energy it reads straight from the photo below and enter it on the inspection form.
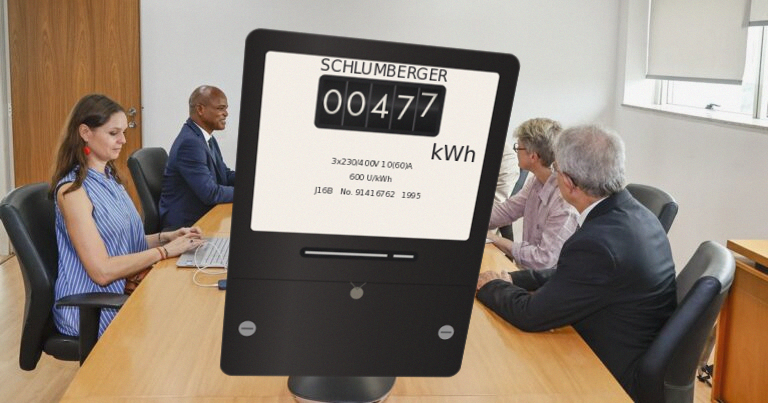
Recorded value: 477 kWh
